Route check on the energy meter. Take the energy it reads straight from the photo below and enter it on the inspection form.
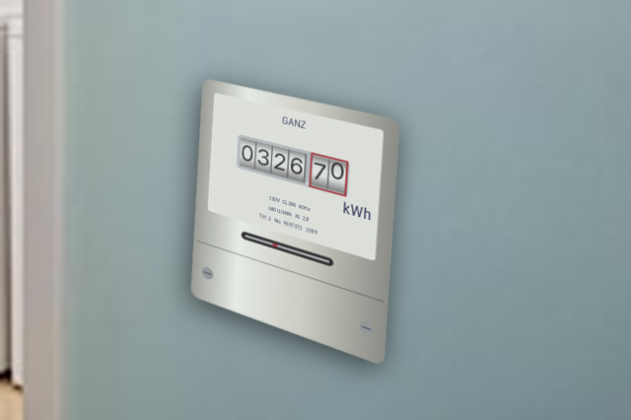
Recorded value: 326.70 kWh
